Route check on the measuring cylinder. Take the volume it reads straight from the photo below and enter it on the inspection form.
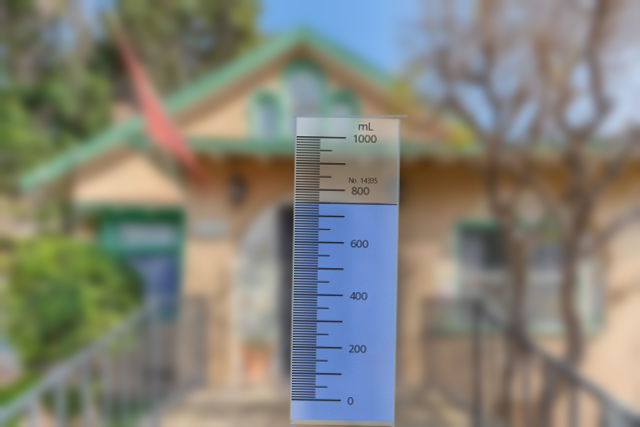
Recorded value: 750 mL
